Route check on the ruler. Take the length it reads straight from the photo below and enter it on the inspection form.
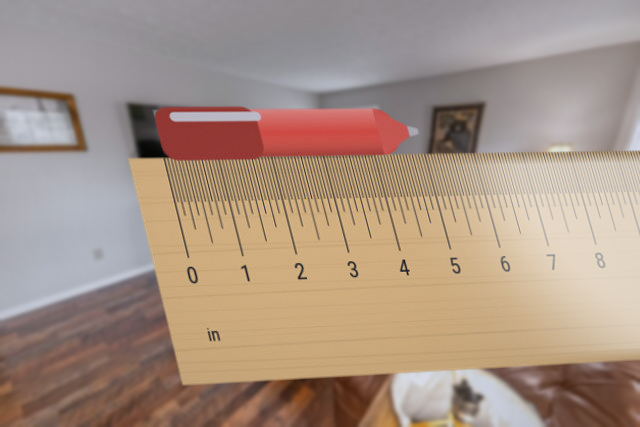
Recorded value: 5 in
